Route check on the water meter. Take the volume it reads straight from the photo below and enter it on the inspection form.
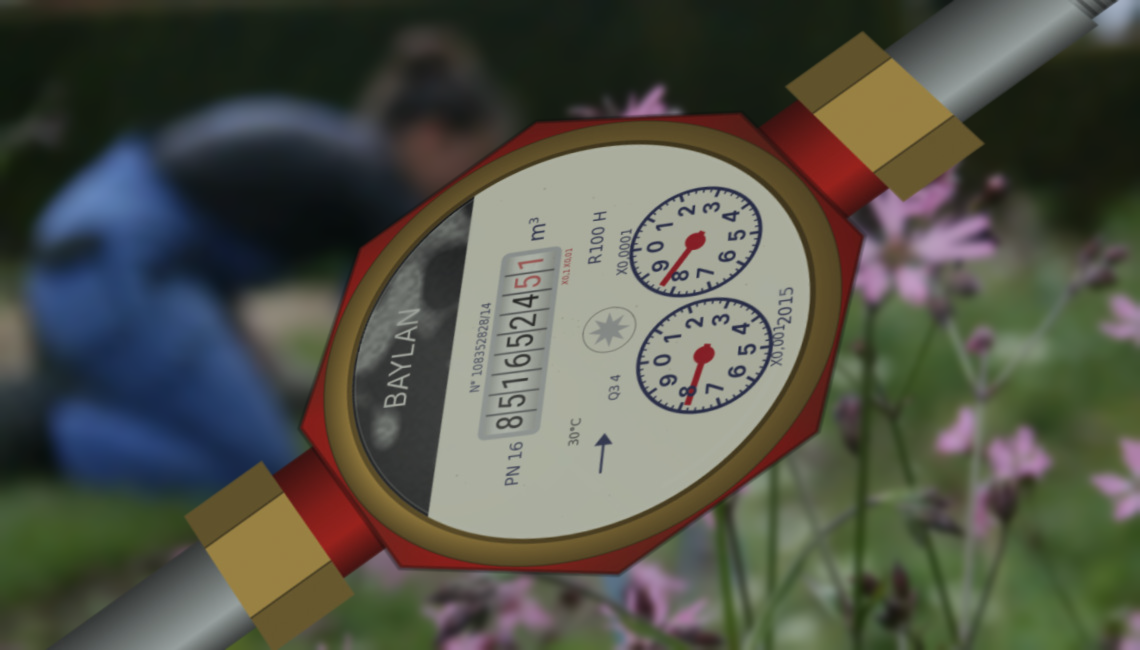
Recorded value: 8516524.5178 m³
